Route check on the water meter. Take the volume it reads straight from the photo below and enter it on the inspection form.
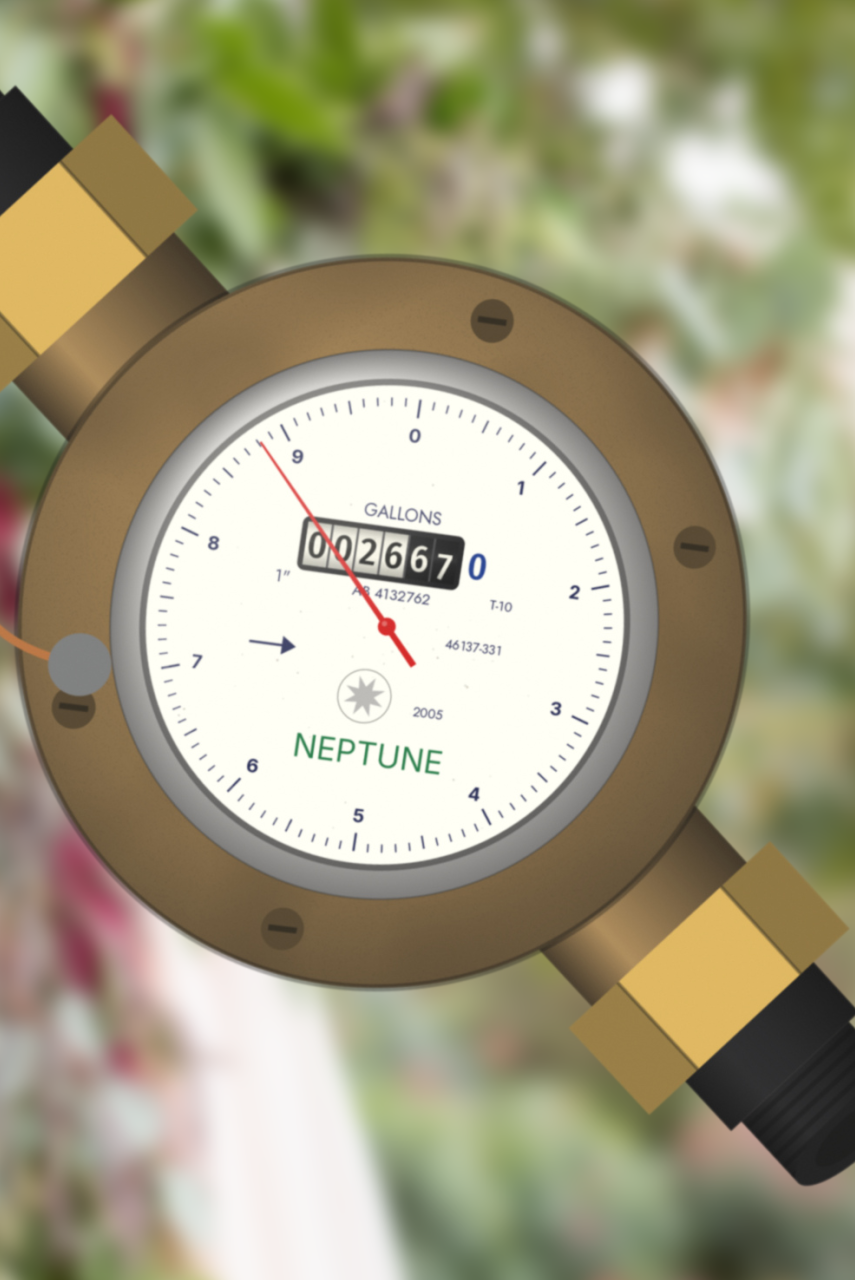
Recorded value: 26668.8 gal
